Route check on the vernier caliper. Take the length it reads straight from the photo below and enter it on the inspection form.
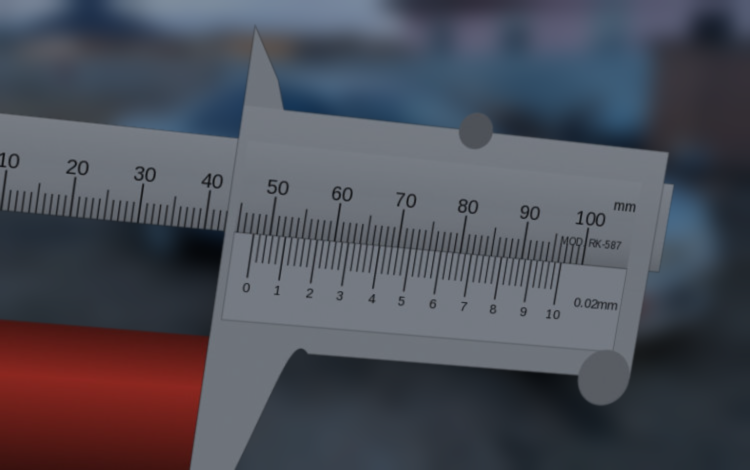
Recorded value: 47.5 mm
